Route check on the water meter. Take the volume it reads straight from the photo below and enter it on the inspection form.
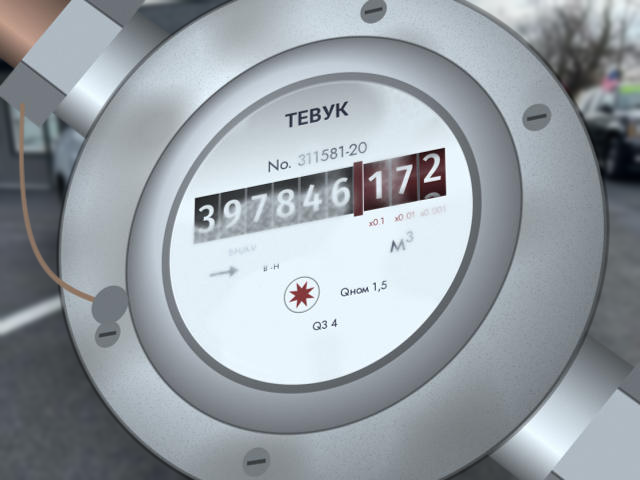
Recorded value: 397846.172 m³
